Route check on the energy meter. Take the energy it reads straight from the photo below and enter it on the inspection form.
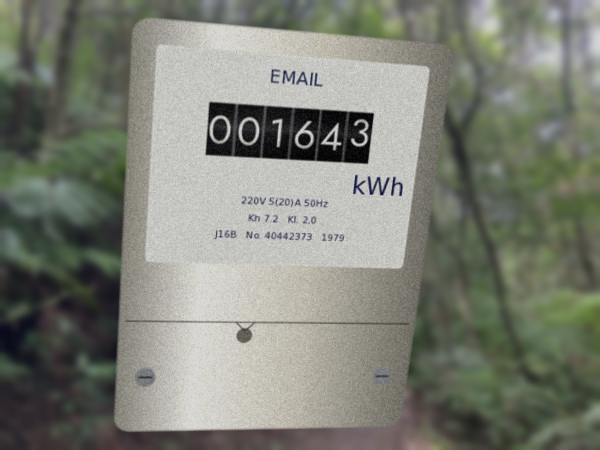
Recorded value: 1643 kWh
